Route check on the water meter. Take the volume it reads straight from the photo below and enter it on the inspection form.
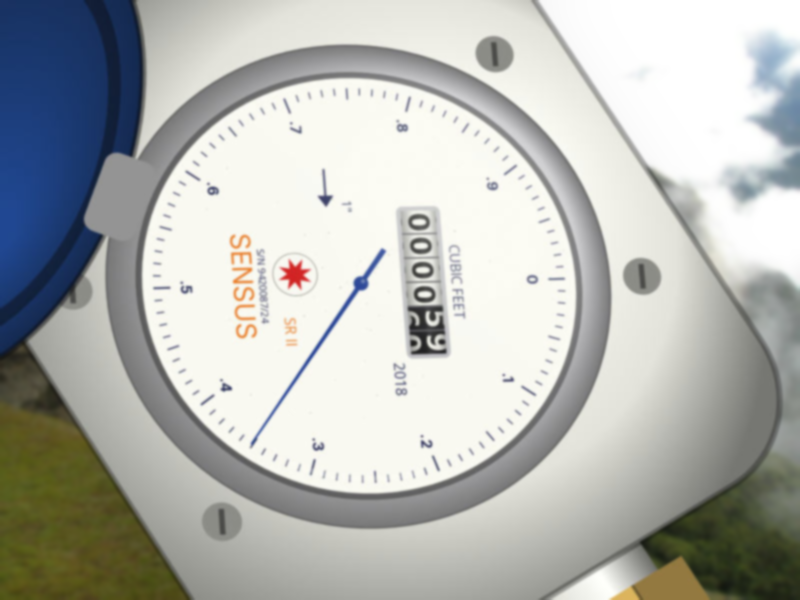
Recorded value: 59.35 ft³
